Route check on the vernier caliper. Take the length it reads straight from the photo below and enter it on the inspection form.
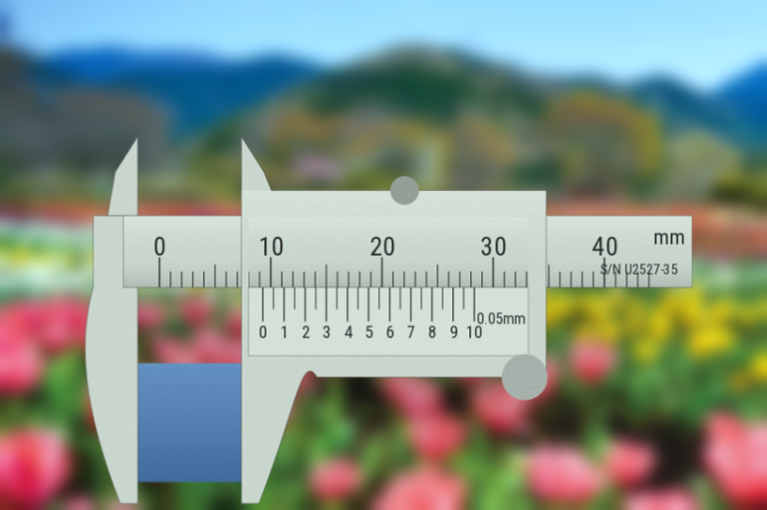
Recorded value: 9.3 mm
